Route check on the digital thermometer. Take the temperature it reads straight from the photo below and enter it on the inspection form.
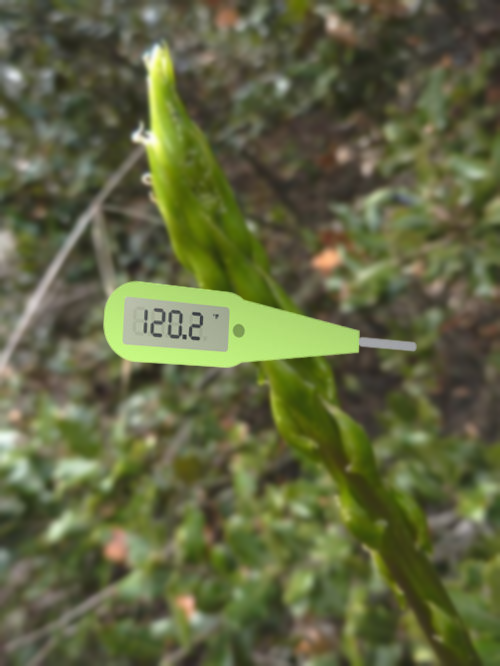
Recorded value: 120.2 °F
